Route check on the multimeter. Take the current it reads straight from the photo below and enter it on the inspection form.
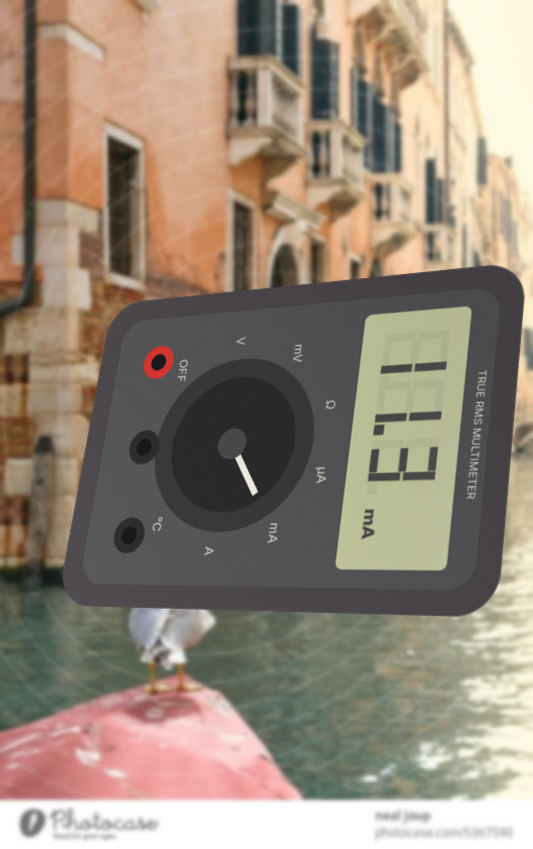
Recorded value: 11.3 mA
